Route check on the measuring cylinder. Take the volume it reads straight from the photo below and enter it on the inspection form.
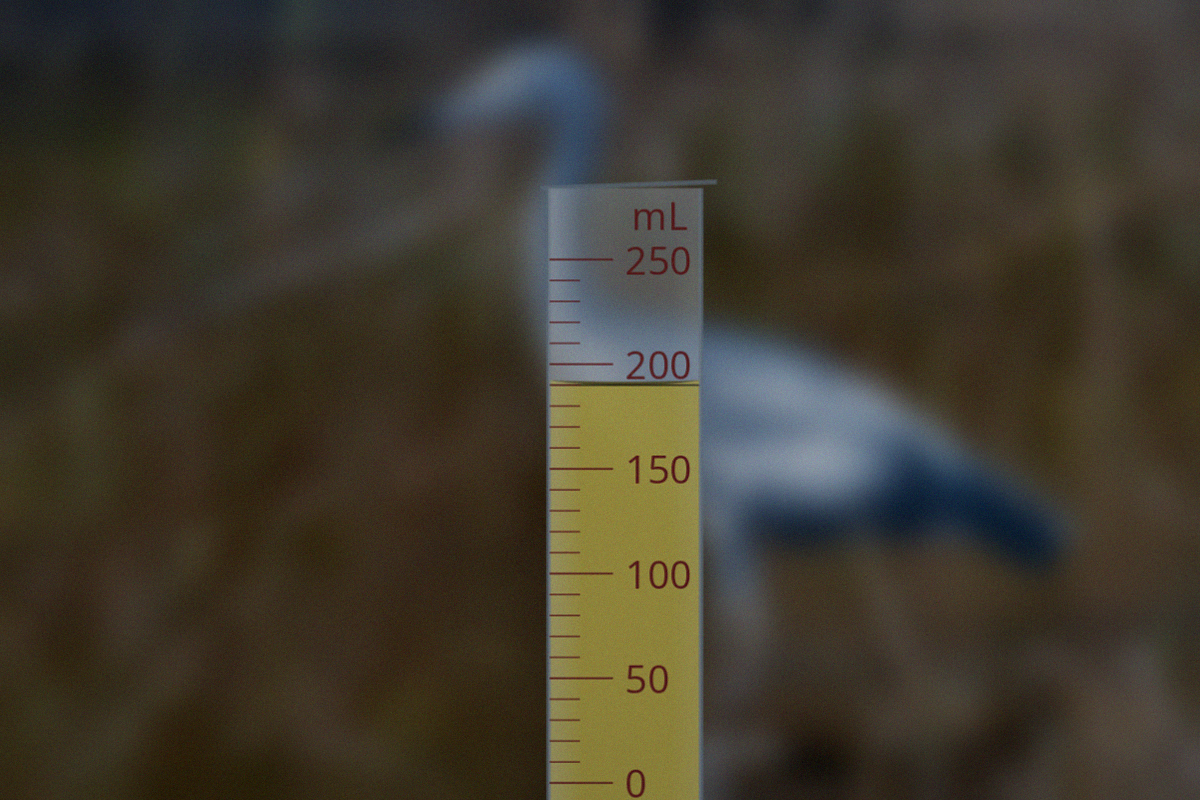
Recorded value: 190 mL
